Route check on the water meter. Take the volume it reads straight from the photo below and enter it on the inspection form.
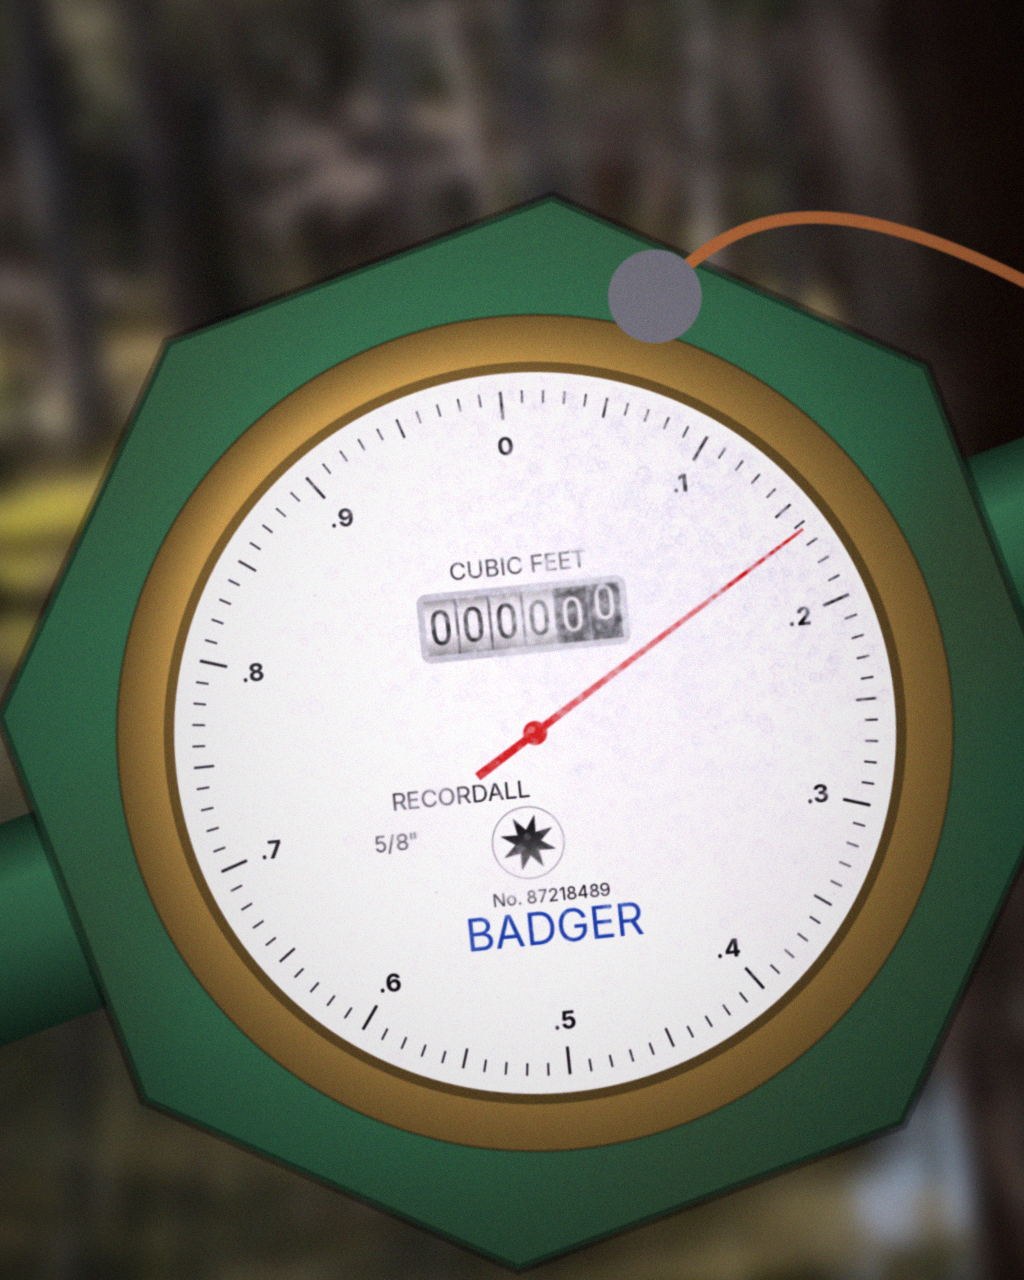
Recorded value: 0.16 ft³
